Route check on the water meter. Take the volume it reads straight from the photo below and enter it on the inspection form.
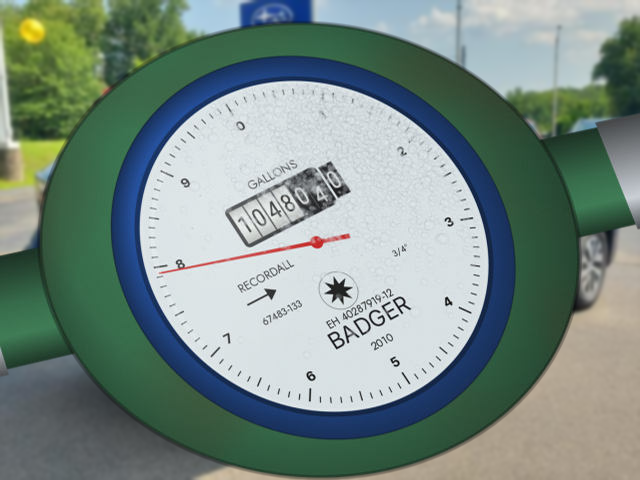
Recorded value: 1048037.9 gal
